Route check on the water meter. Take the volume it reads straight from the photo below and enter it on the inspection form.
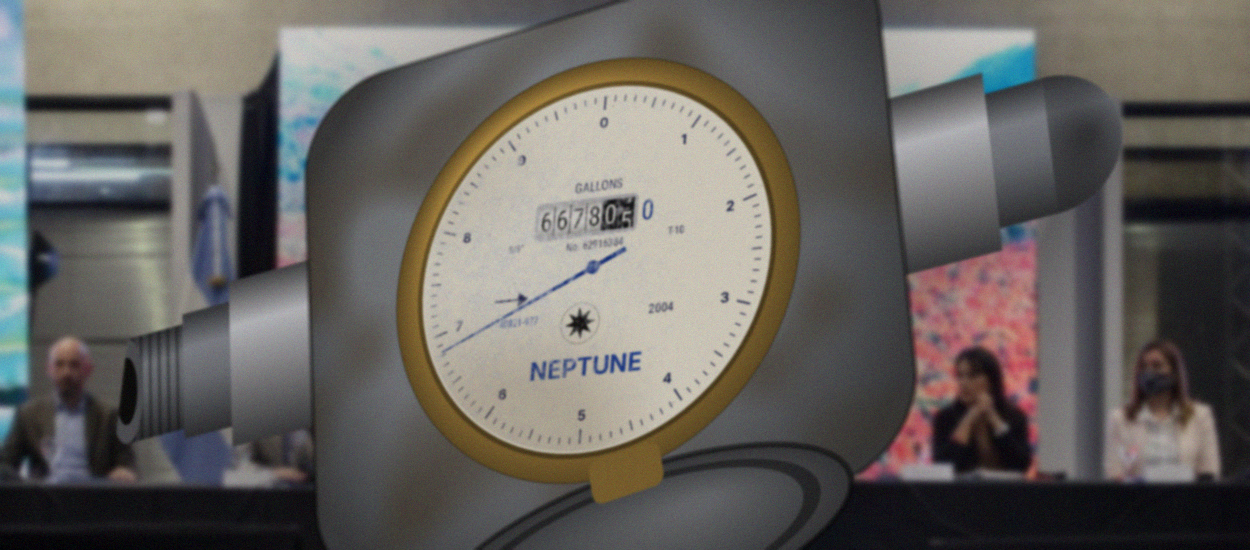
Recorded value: 6678046.8 gal
